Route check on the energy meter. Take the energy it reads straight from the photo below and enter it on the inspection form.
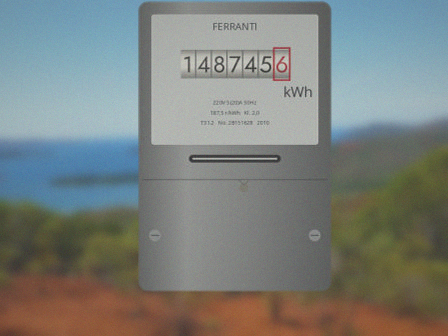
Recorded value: 148745.6 kWh
